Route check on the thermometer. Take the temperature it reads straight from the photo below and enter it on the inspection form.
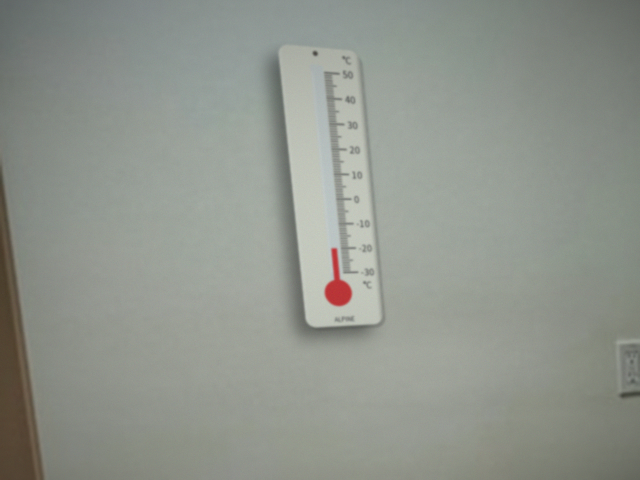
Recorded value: -20 °C
